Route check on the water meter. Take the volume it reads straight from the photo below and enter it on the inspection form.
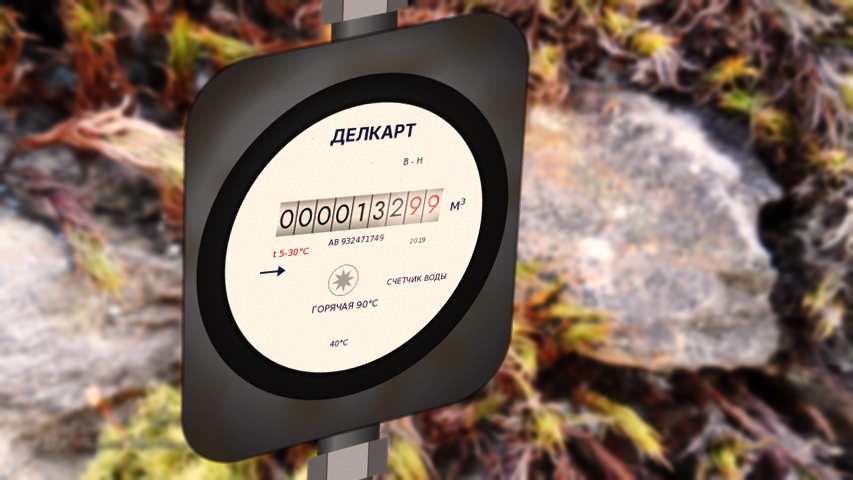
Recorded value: 132.99 m³
